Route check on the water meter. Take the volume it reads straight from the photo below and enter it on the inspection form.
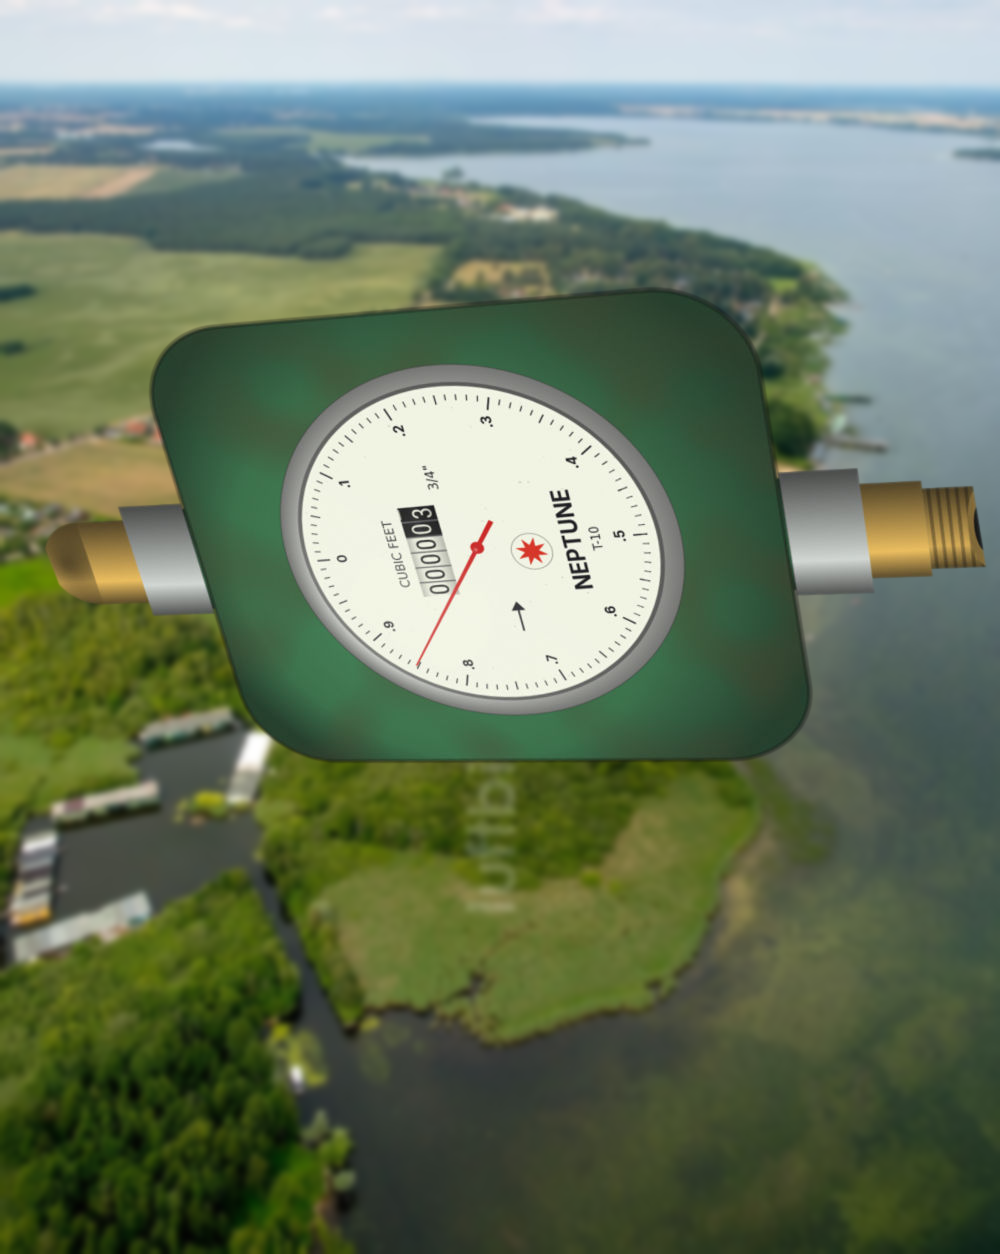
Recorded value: 2.85 ft³
